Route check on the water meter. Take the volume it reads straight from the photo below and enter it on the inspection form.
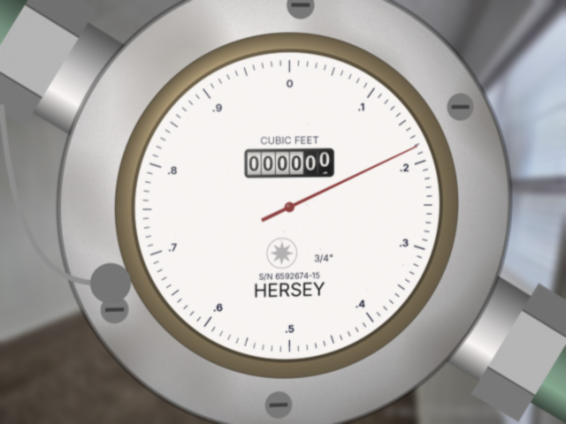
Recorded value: 0.18 ft³
